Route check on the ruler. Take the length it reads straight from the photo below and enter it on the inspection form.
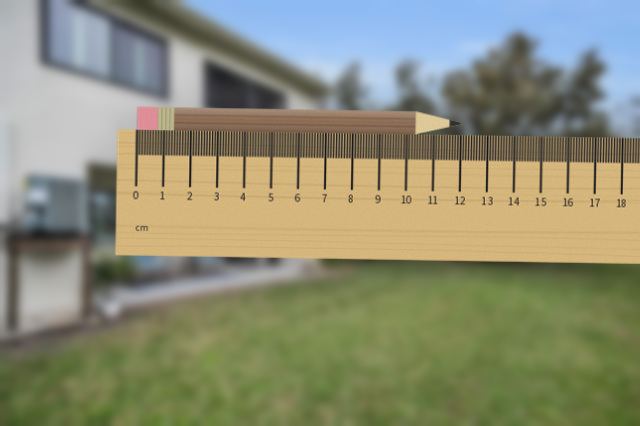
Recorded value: 12 cm
